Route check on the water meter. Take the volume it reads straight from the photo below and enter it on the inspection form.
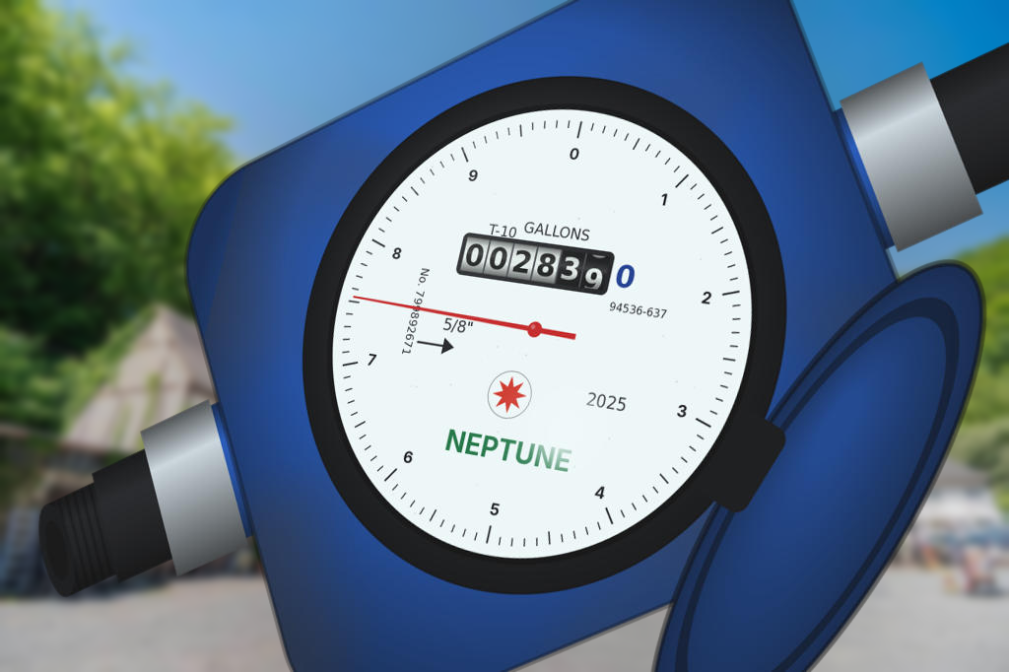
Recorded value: 28387.5 gal
